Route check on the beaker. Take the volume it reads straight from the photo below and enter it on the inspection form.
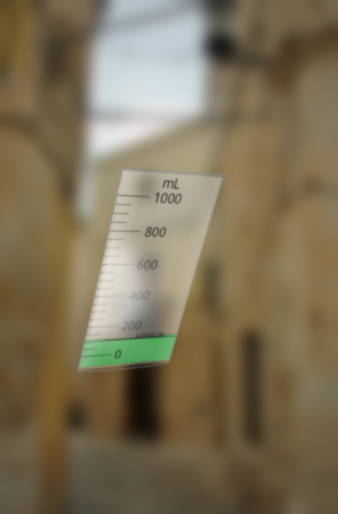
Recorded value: 100 mL
